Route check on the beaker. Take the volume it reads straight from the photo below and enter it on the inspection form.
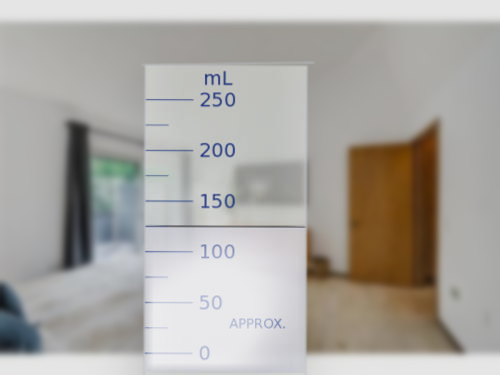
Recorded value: 125 mL
